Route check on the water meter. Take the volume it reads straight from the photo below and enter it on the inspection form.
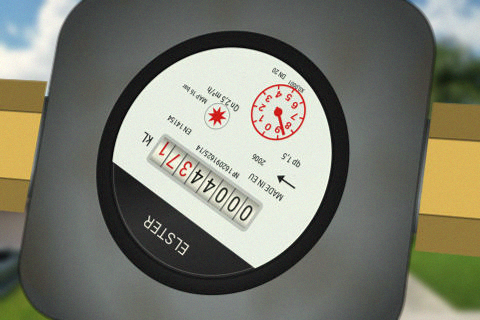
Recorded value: 44.3708 kL
